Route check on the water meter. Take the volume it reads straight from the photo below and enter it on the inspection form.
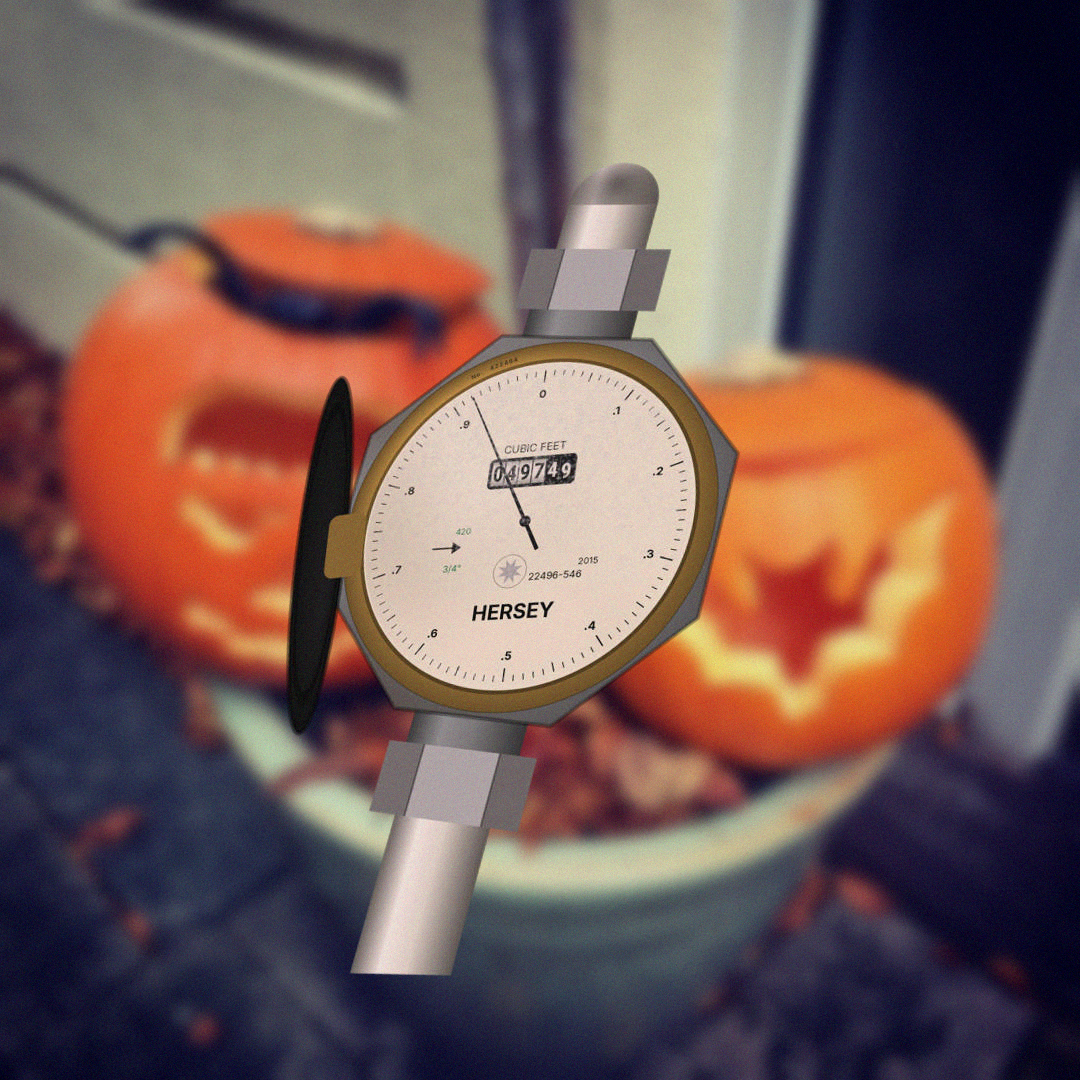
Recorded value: 49748.92 ft³
